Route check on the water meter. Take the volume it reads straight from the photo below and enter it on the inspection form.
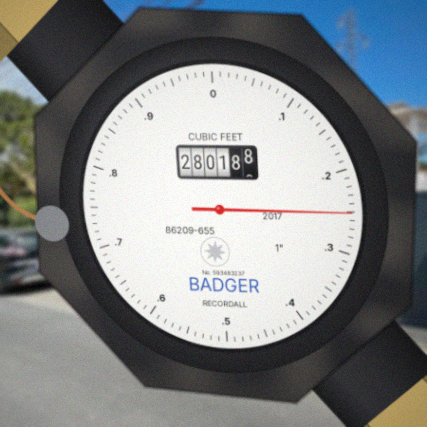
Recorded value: 280188.25 ft³
